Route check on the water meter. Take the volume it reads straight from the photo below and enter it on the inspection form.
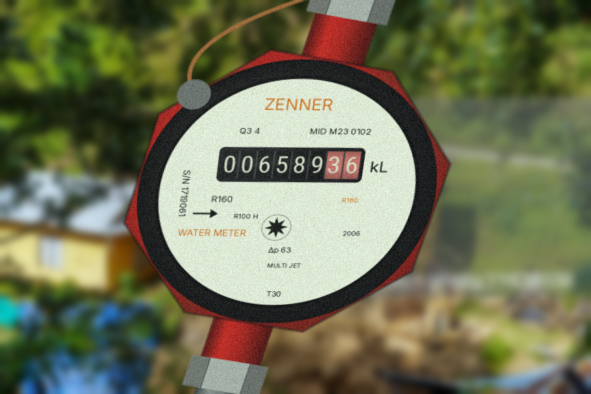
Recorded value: 6589.36 kL
